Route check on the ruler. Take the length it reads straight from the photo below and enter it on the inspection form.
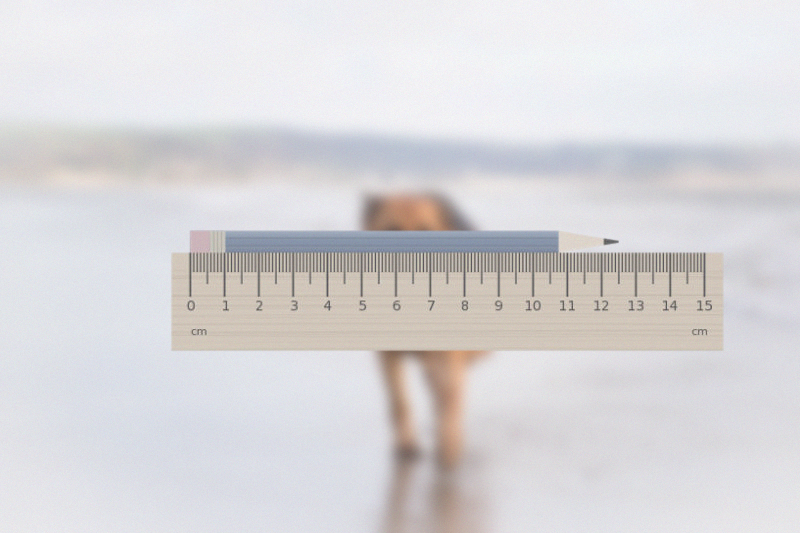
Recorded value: 12.5 cm
